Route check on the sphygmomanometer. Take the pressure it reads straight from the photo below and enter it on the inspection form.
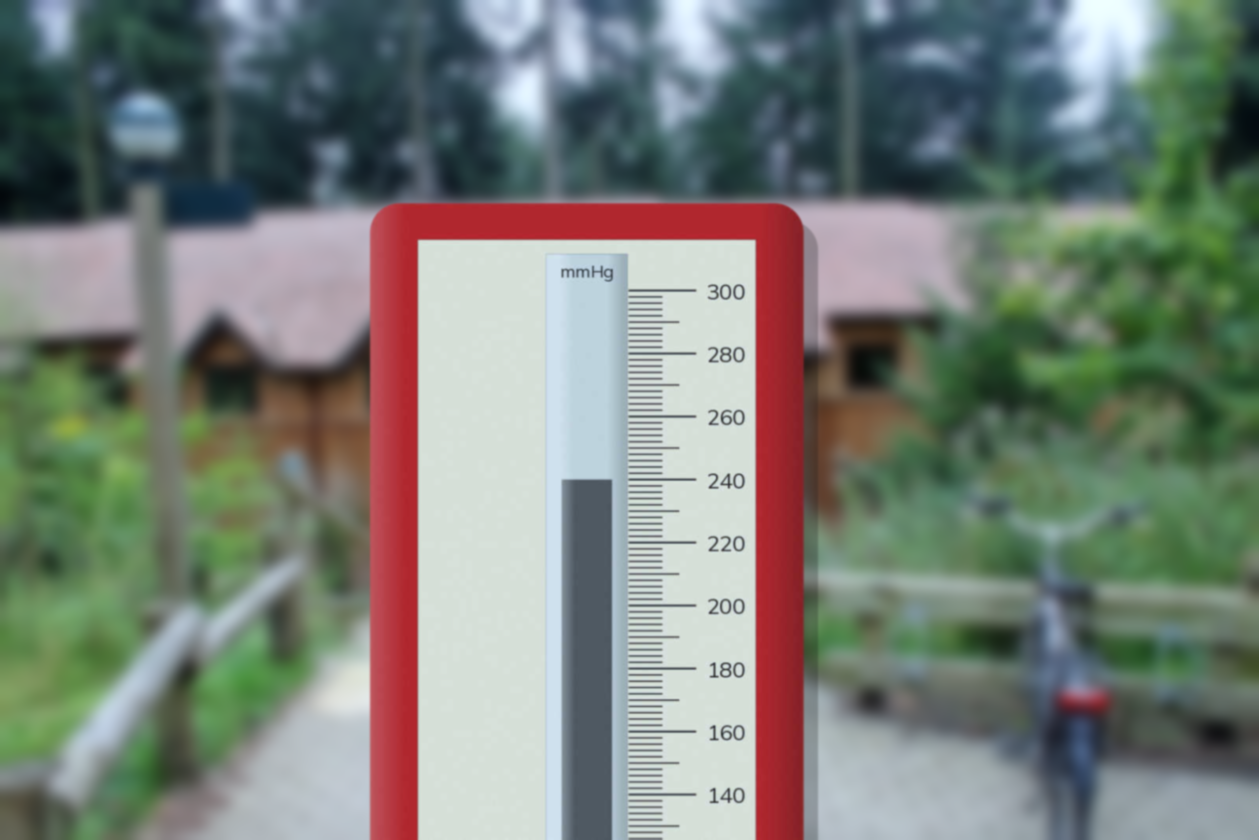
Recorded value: 240 mmHg
